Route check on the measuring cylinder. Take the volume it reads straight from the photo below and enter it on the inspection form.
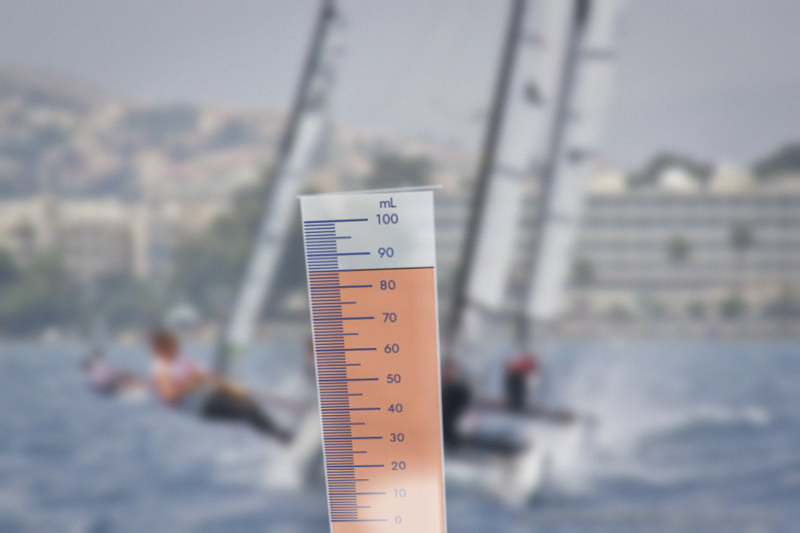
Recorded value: 85 mL
